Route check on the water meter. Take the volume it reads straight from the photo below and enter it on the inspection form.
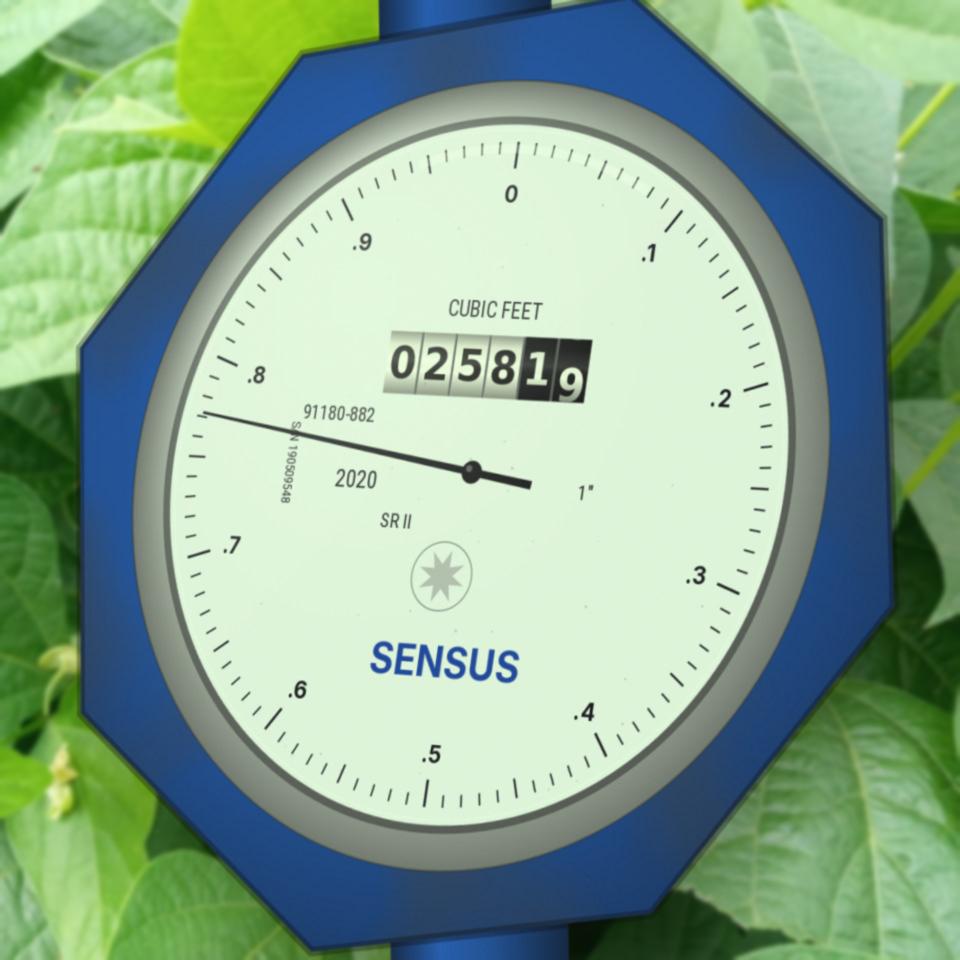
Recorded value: 25818.77 ft³
